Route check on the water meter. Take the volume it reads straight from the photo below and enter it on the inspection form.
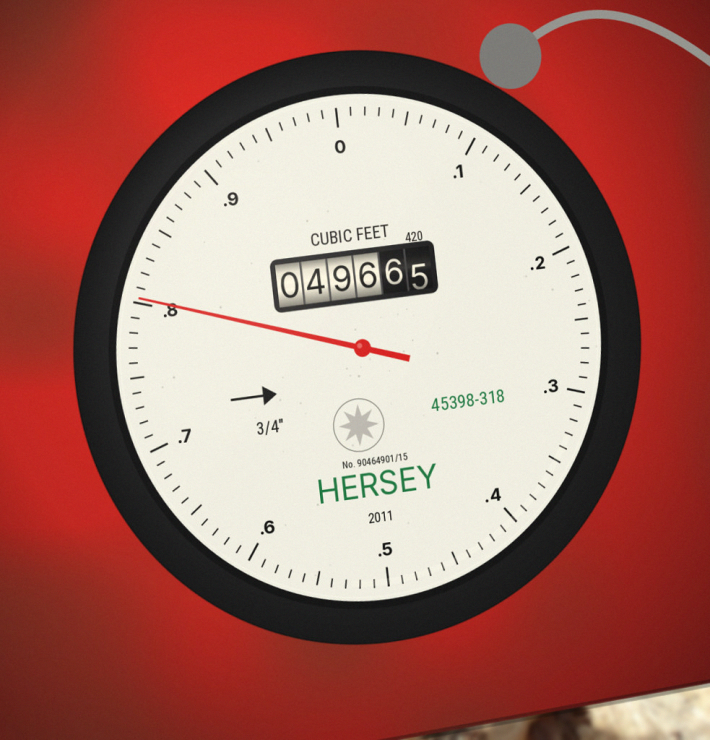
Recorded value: 49664.80 ft³
